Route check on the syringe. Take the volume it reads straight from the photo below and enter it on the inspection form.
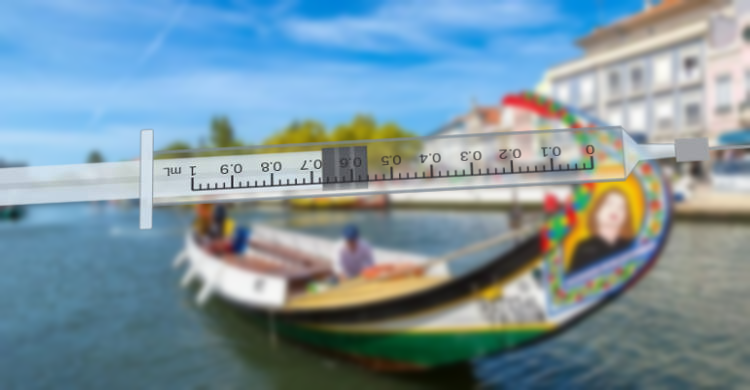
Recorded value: 0.56 mL
